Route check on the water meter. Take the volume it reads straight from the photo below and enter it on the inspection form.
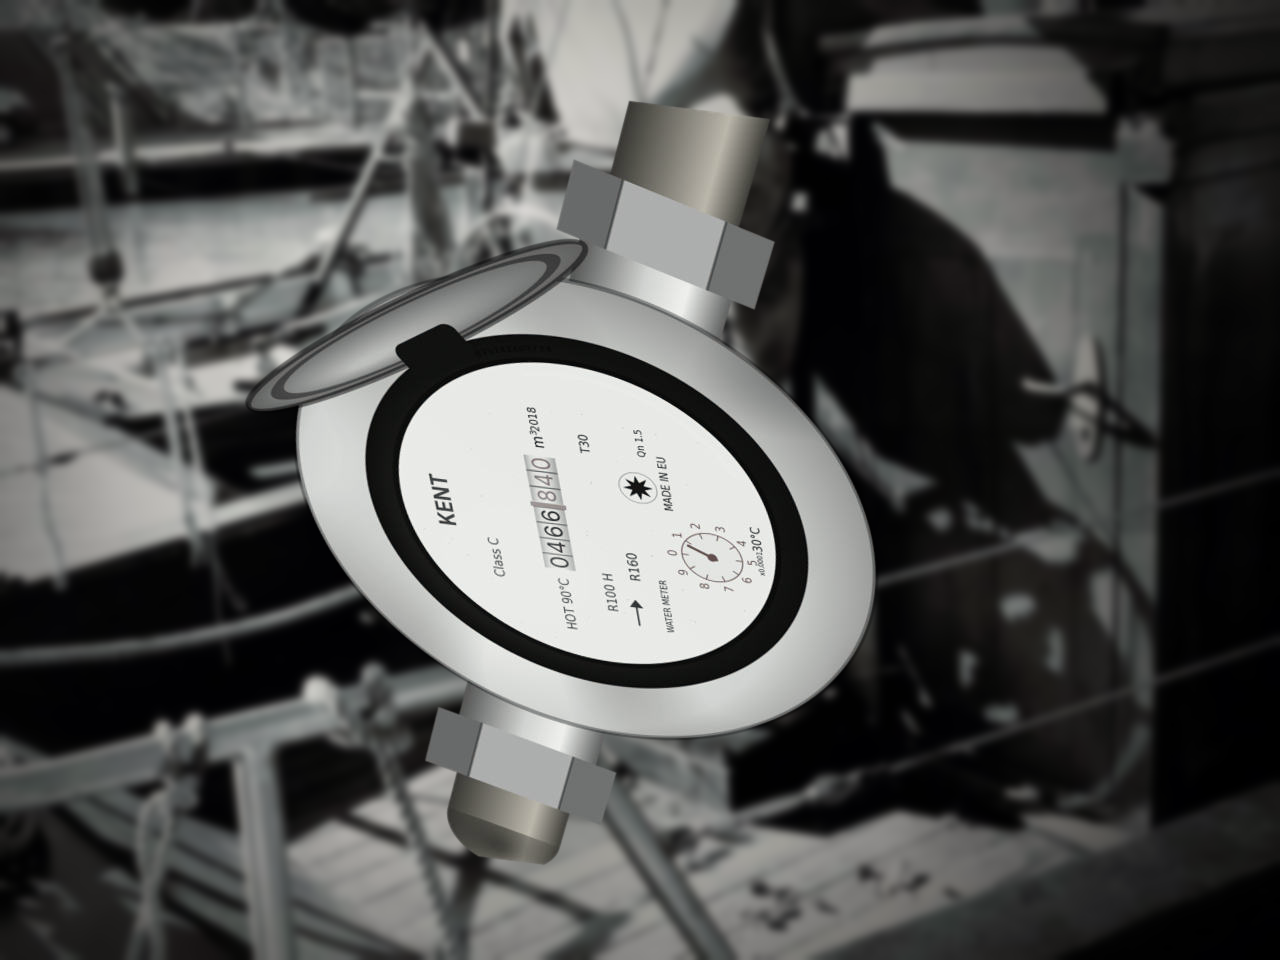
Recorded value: 466.8400 m³
